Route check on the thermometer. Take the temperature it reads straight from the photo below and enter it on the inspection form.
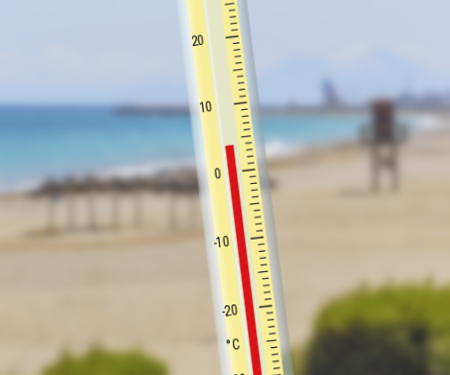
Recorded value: 4 °C
